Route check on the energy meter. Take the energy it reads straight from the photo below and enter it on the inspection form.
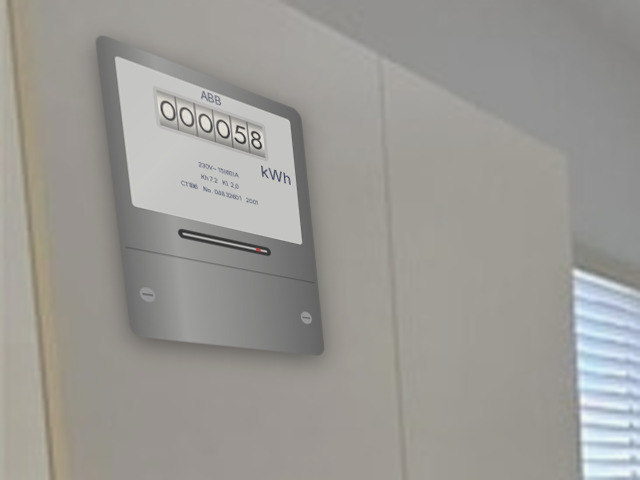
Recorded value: 58 kWh
